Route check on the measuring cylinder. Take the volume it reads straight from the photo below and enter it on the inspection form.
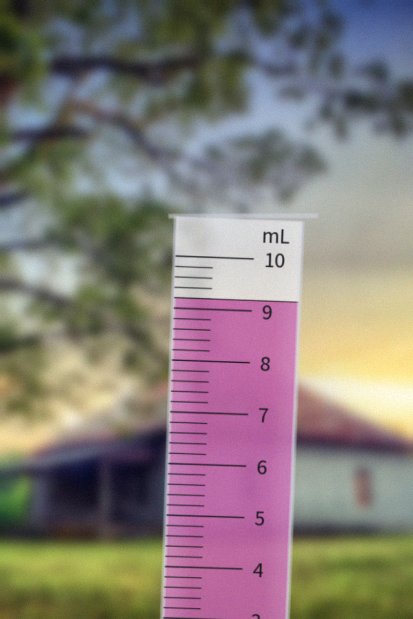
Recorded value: 9.2 mL
